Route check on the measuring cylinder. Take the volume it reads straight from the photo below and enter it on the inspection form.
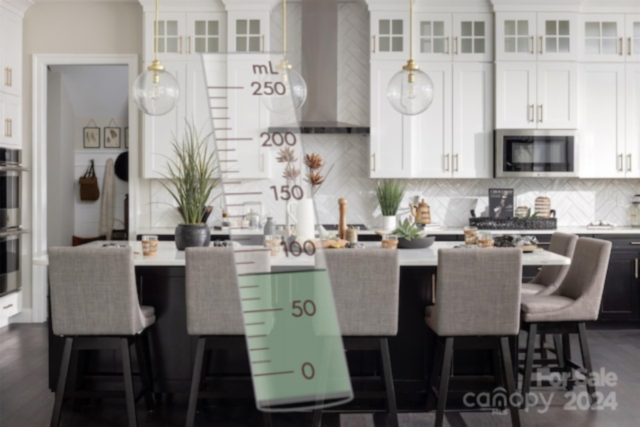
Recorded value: 80 mL
